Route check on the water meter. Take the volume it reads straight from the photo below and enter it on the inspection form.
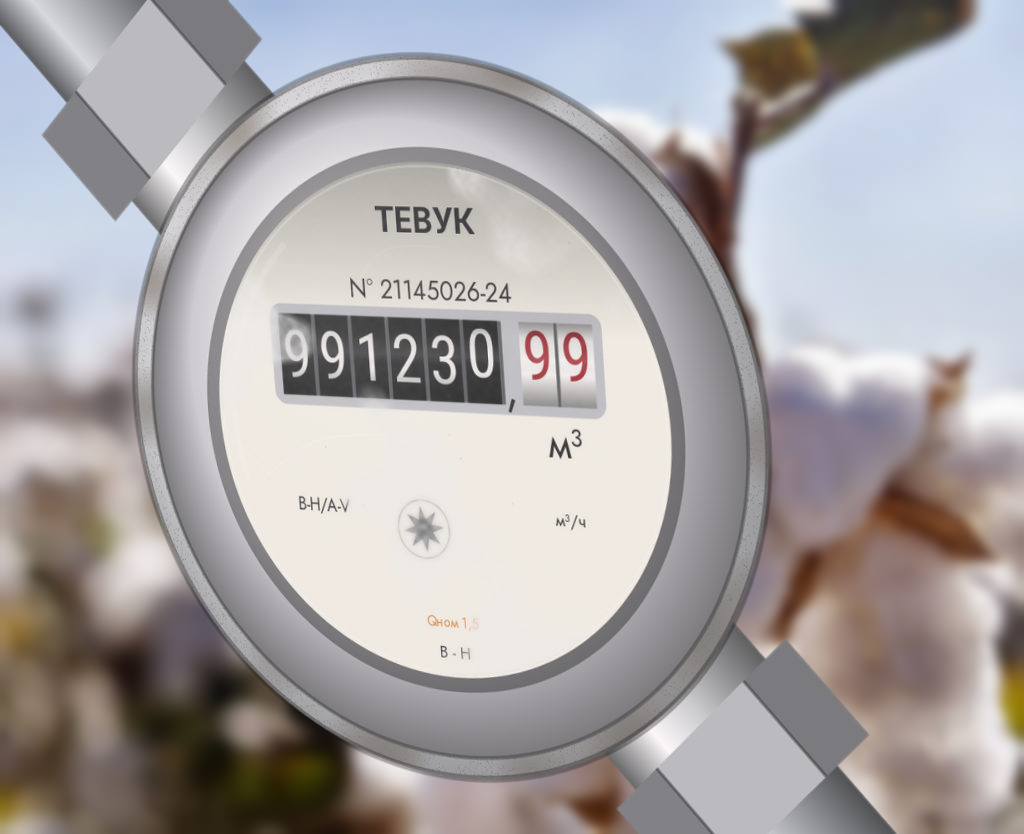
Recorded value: 991230.99 m³
